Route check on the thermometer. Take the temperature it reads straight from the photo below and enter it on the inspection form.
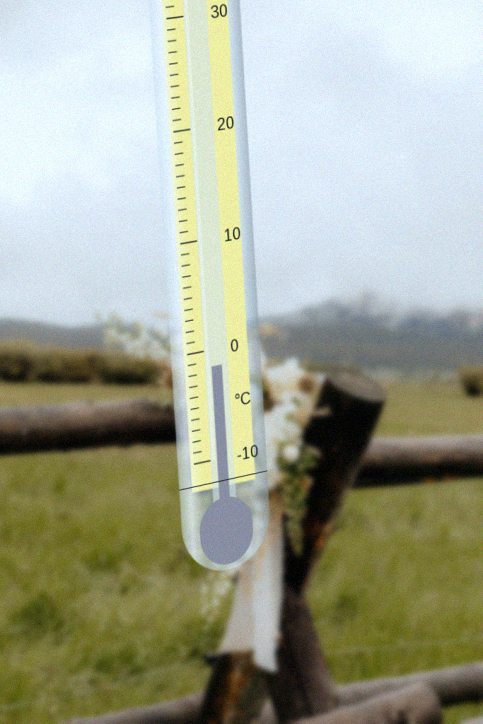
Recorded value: -1.5 °C
